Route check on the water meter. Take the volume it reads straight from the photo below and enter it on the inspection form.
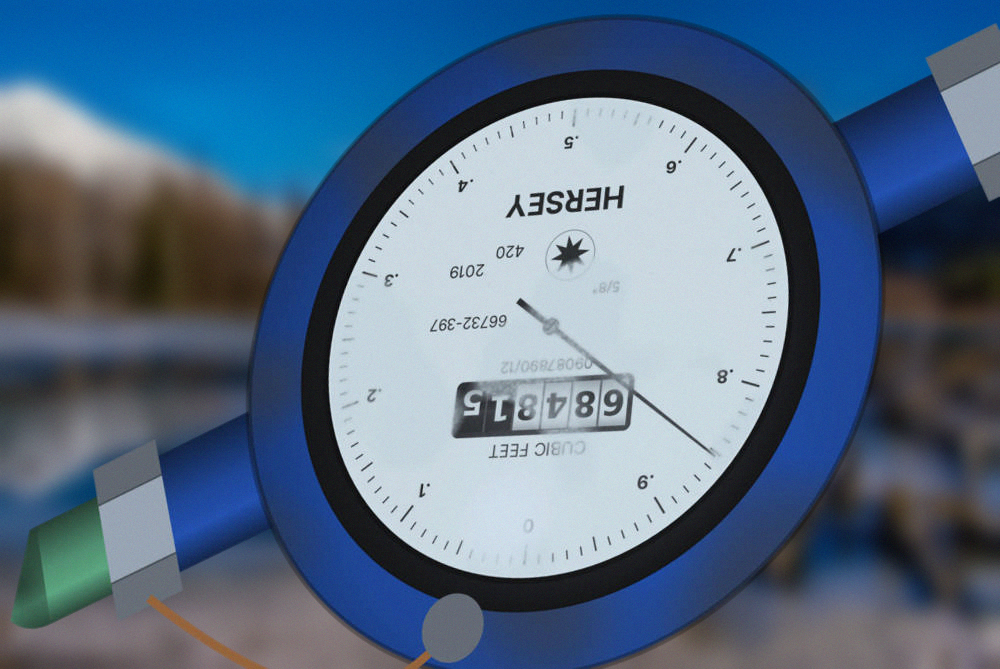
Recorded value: 684814.85 ft³
